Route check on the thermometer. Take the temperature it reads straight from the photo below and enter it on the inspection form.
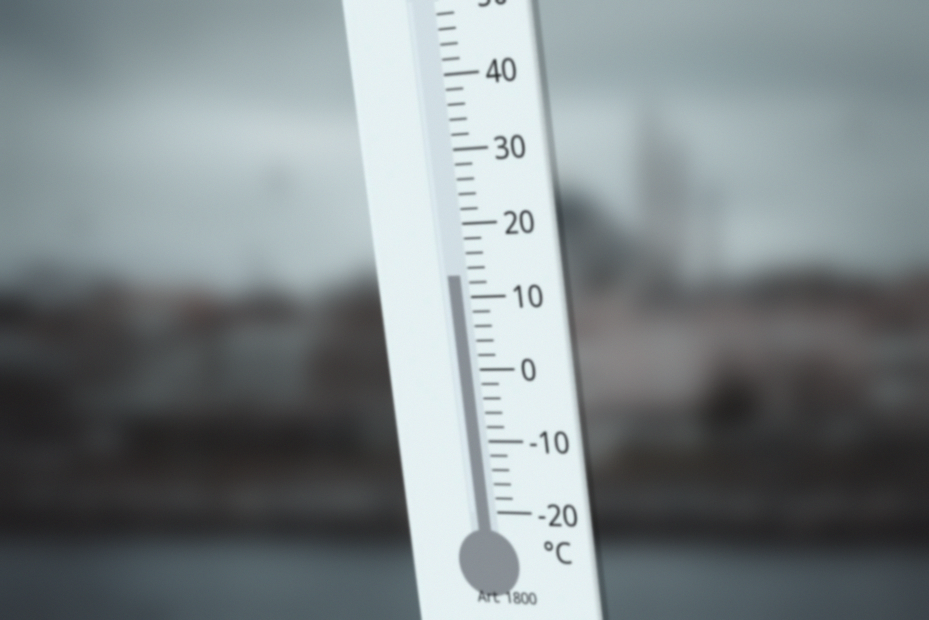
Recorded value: 13 °C
